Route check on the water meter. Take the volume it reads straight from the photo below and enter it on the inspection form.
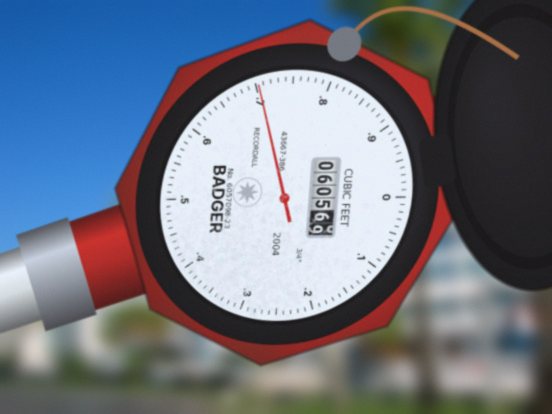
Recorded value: 60568.70 ft³
